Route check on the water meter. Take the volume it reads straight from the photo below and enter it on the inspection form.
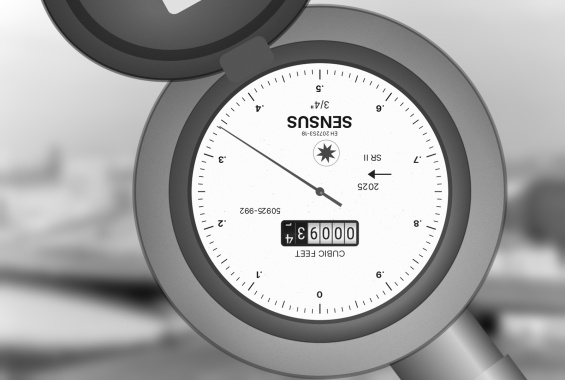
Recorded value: 934.34 ft³
